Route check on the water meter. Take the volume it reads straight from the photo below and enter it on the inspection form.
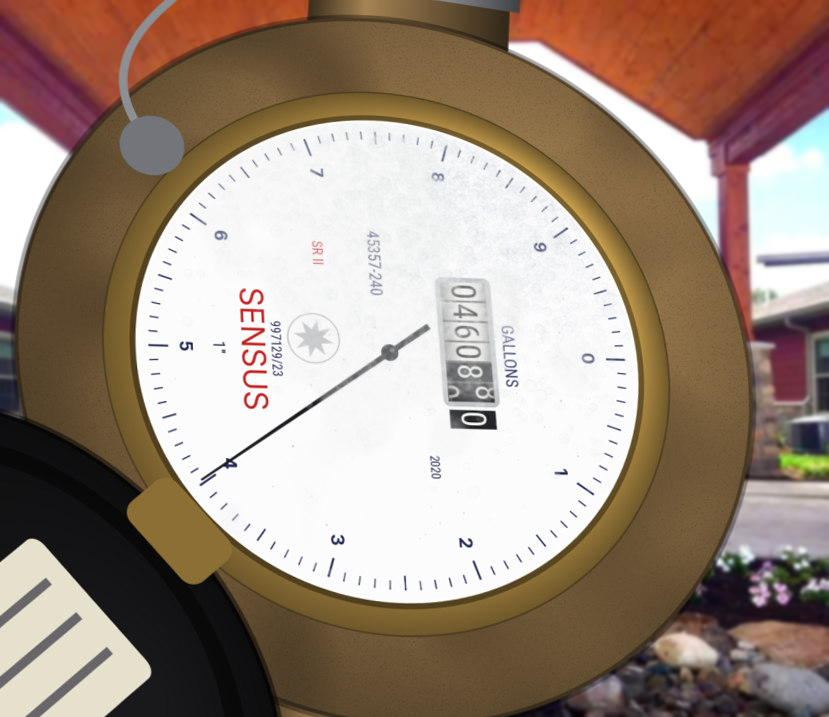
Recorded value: 460884.0 gal
